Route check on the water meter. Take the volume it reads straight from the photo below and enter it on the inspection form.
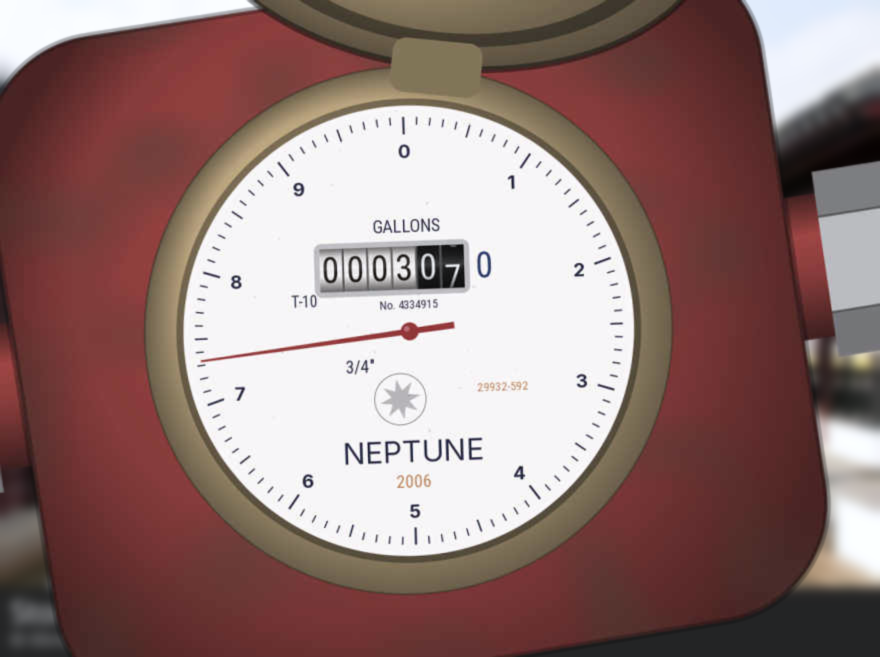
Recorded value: 3067.3 gal
